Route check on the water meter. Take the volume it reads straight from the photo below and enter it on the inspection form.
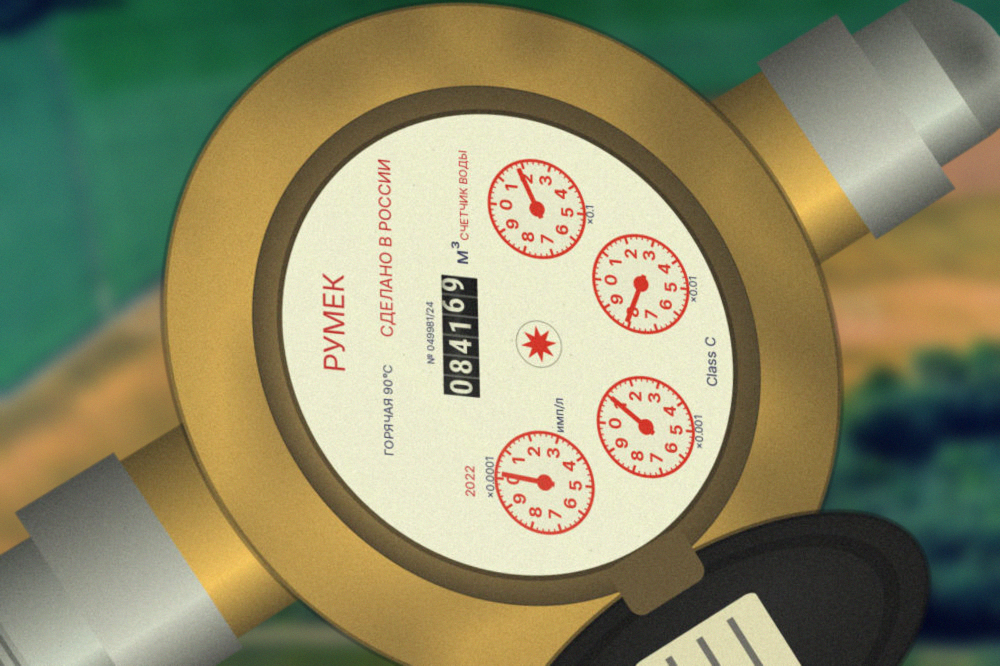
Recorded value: 84169.1810 m³
